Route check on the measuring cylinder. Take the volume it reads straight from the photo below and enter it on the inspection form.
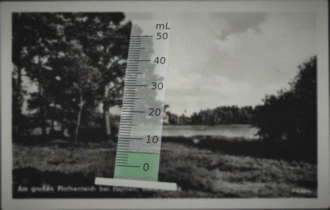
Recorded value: 5 mL
